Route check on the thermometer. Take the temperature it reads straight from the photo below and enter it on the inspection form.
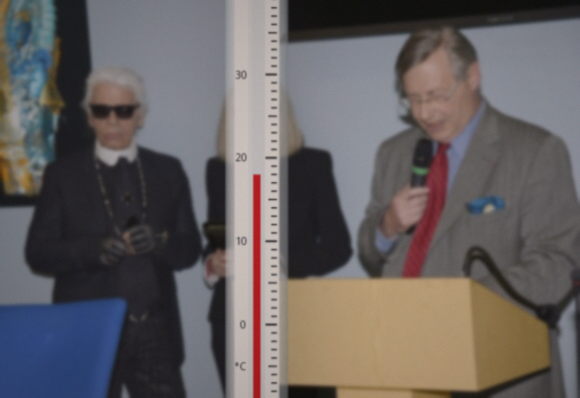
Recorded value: 18 °C
